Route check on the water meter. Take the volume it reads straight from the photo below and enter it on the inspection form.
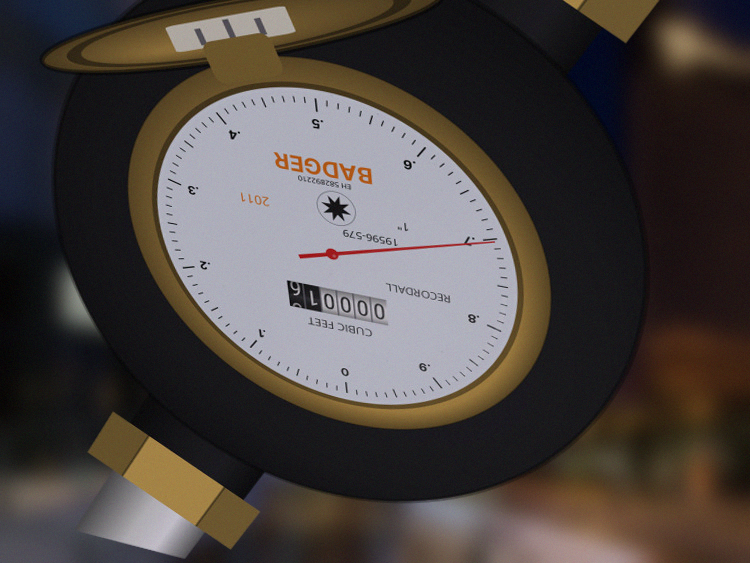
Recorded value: 15.70 ft³
